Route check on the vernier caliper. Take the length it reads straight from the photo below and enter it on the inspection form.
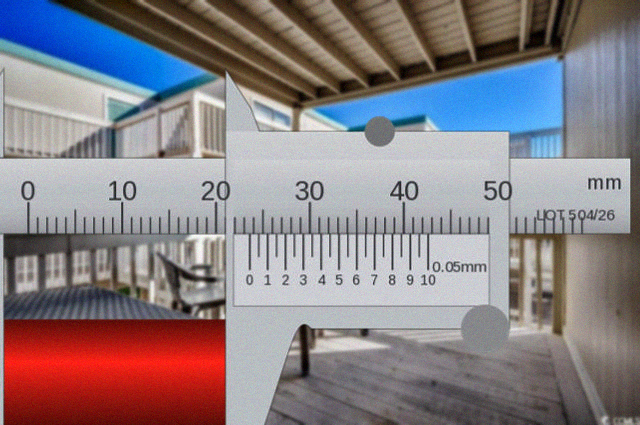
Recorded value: 23.6 mm
